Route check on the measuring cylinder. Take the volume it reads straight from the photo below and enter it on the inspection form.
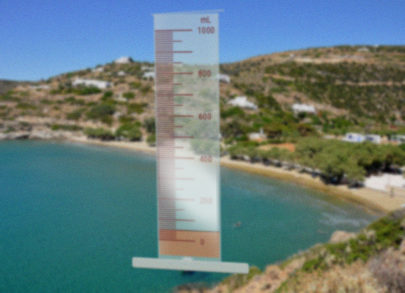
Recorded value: 50 mL
